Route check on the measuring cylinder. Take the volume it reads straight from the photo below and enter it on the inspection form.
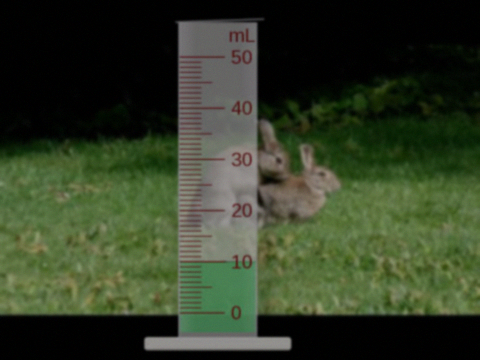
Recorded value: 10 mL
